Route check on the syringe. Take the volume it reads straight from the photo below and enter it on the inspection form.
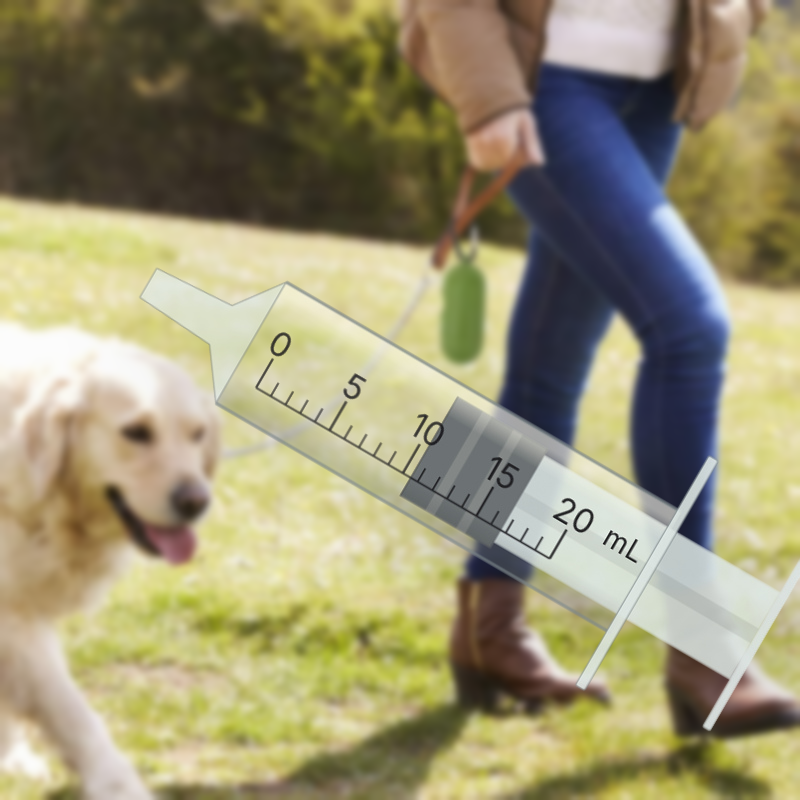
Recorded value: 10.5 mL
